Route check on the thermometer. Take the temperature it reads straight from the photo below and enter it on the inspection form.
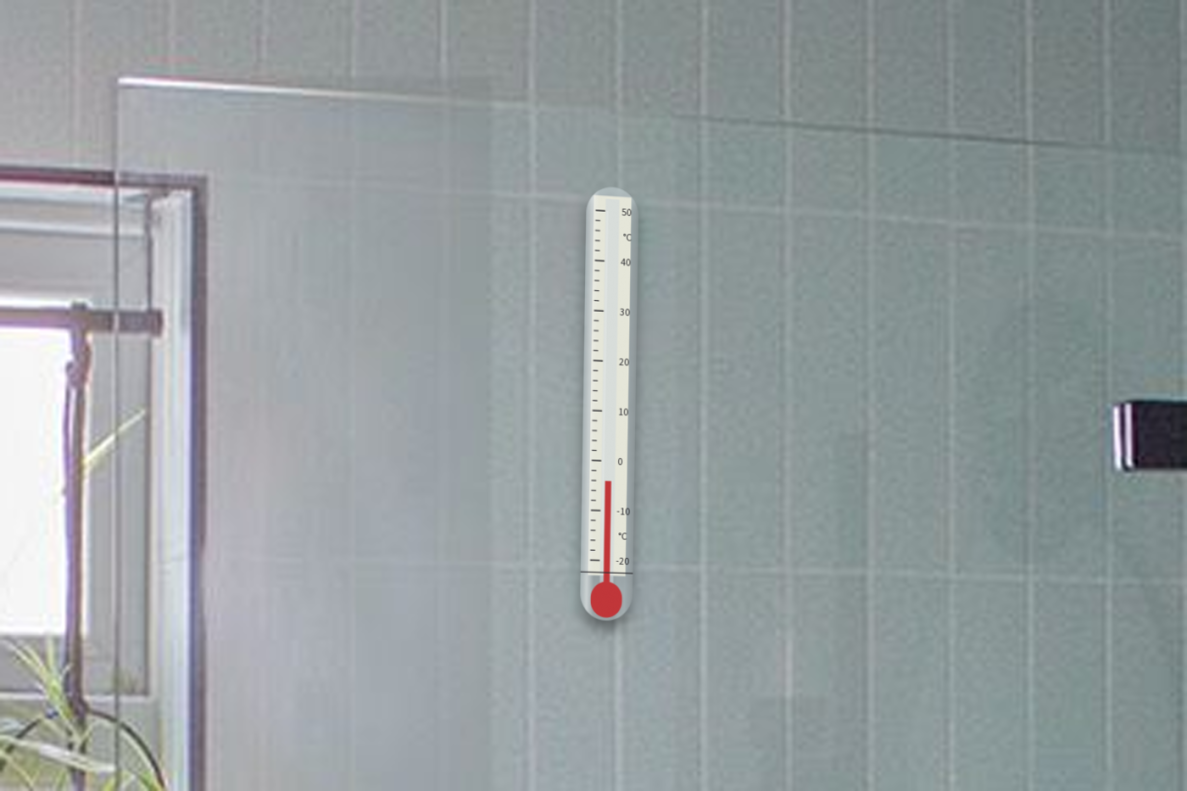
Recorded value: -4 °C
